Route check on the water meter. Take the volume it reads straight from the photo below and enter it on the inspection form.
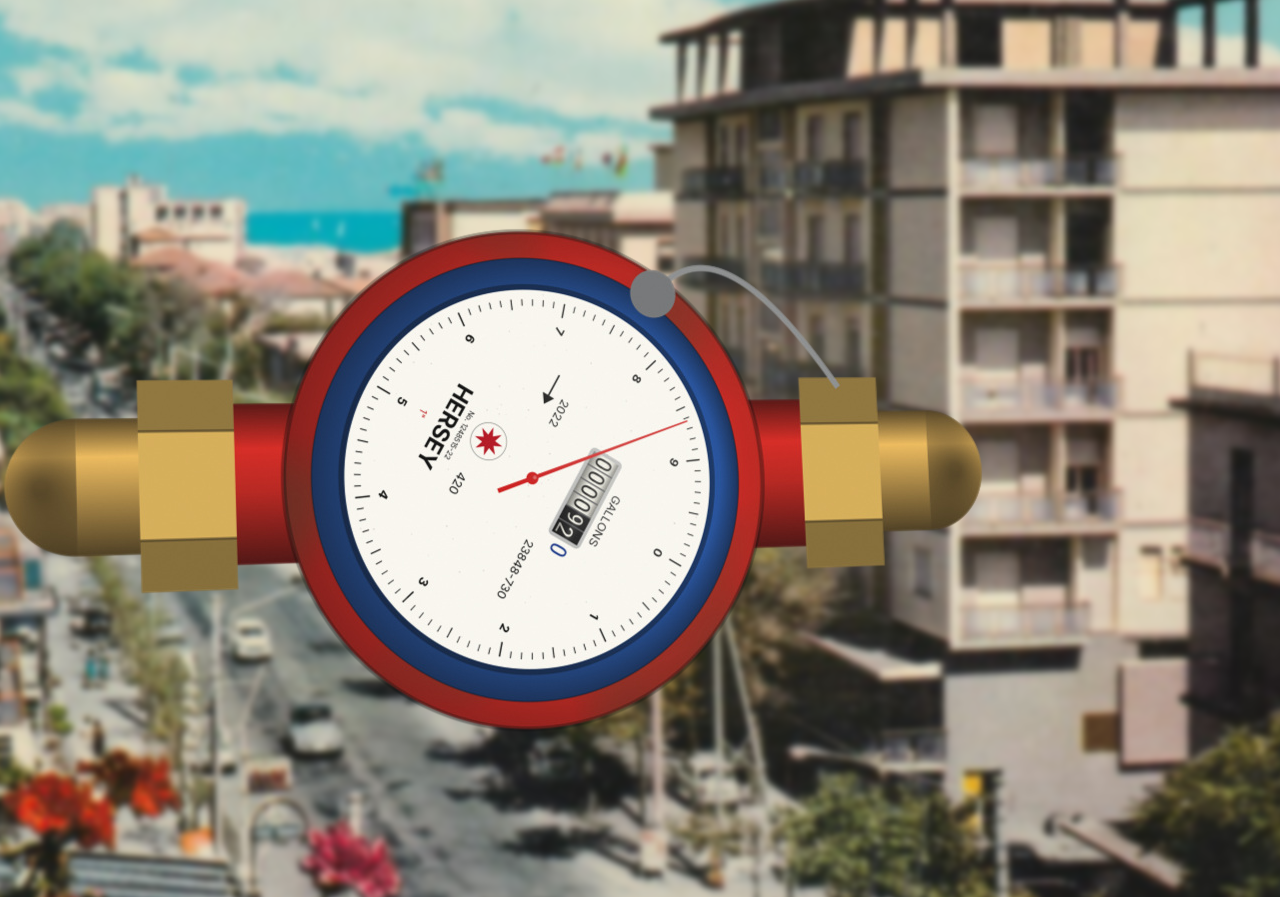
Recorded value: 918.6 gal
